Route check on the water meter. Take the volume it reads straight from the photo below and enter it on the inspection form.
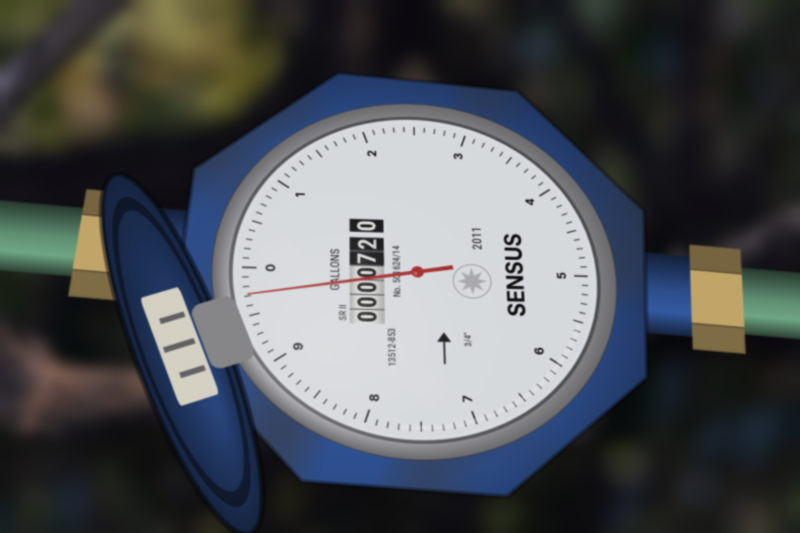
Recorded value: 719.7 gal
